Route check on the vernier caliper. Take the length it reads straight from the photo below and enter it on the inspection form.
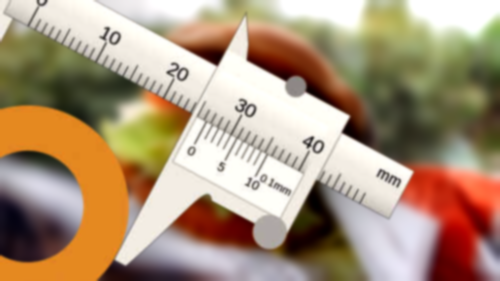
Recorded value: 26.4 mm
